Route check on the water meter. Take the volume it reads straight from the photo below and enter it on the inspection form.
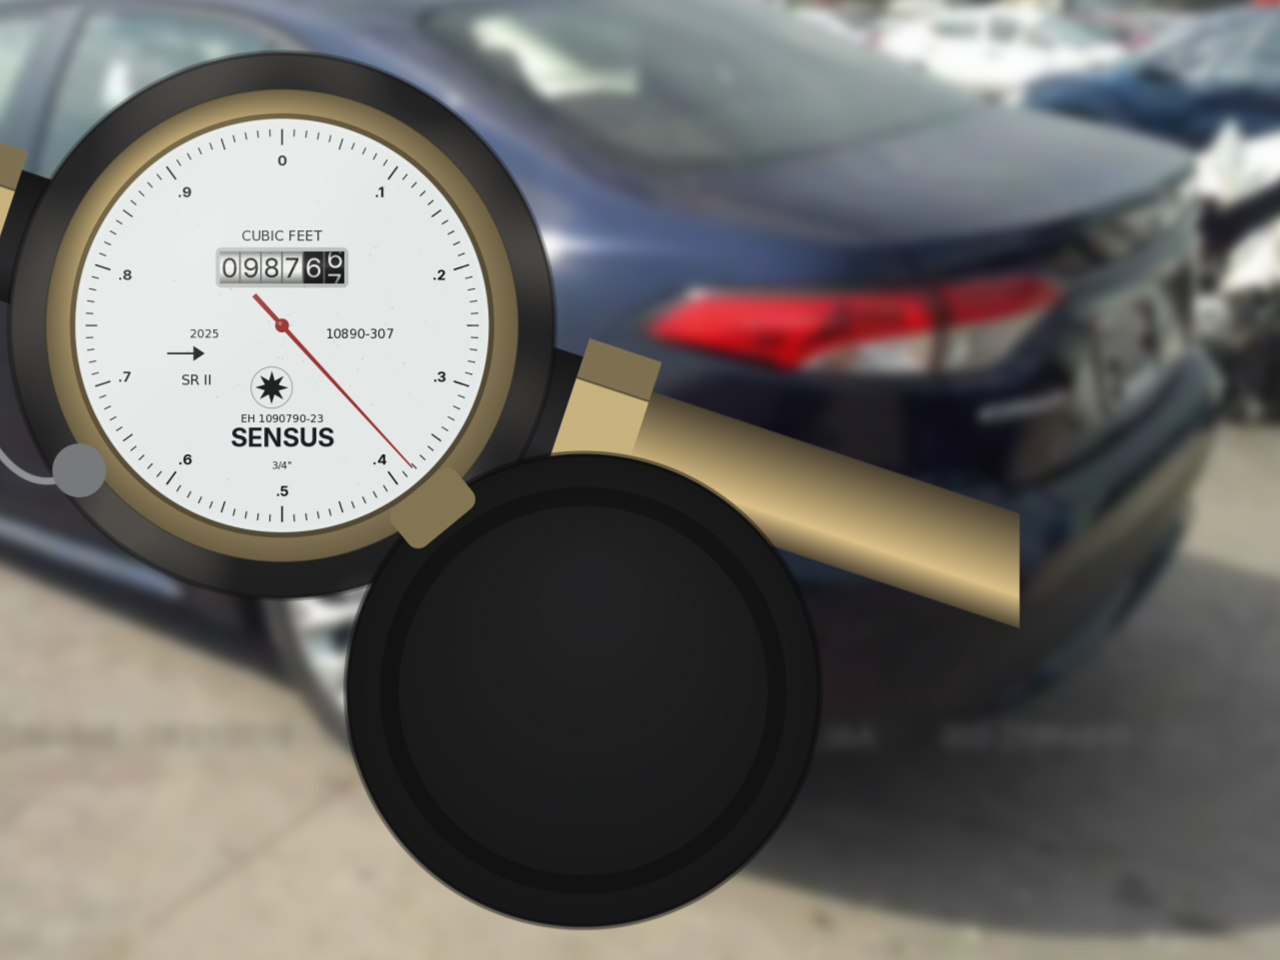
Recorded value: 98766.38 ft³
